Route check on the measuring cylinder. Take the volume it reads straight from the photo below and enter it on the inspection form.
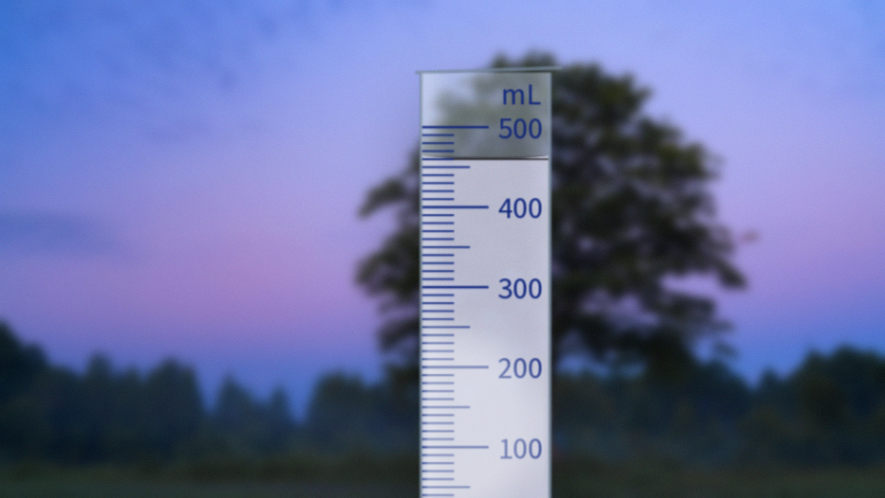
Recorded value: 460 mL
